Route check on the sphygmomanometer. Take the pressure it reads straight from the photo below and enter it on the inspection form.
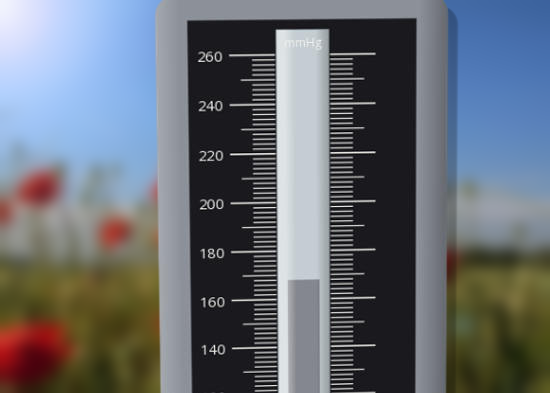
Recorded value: 168 mmHg
